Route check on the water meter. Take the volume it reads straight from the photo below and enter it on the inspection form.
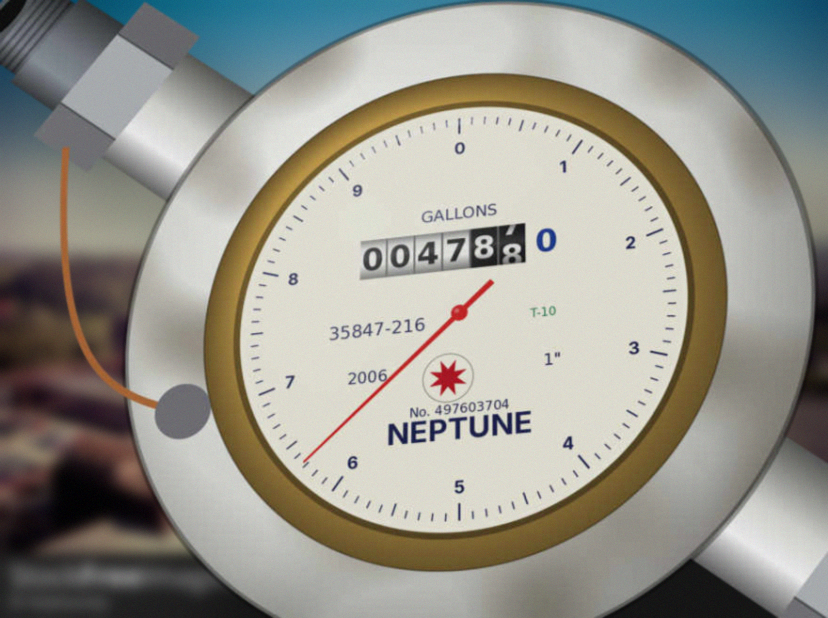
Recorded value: 47876.3 gal
